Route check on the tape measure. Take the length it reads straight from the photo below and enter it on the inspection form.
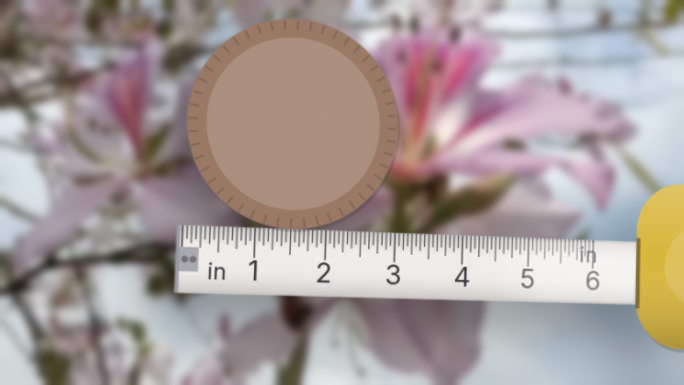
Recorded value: 3 in
